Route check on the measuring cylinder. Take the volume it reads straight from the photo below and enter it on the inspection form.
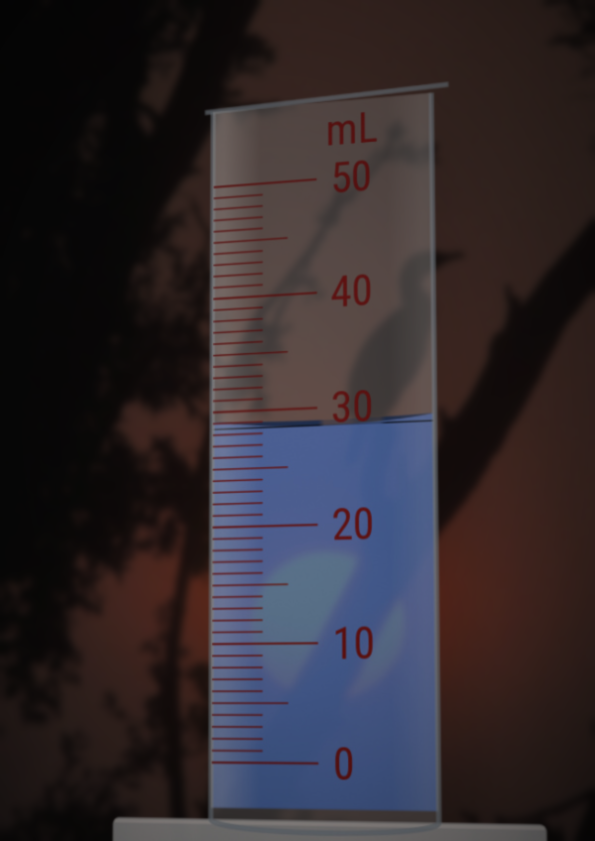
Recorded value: 28.5 mL
